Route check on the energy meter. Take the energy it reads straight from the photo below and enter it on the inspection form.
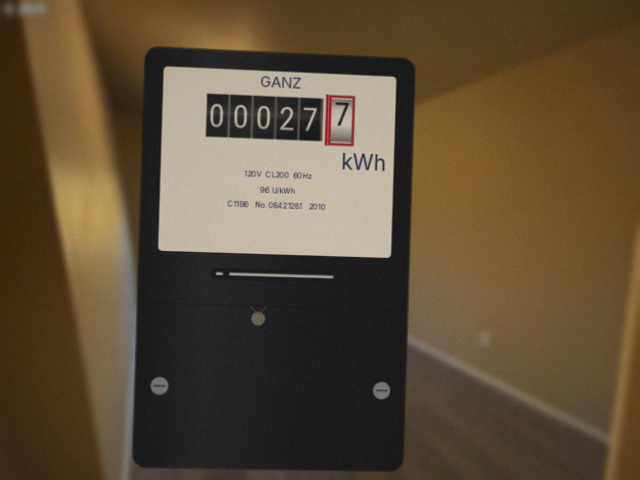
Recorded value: 27.7 kWh
